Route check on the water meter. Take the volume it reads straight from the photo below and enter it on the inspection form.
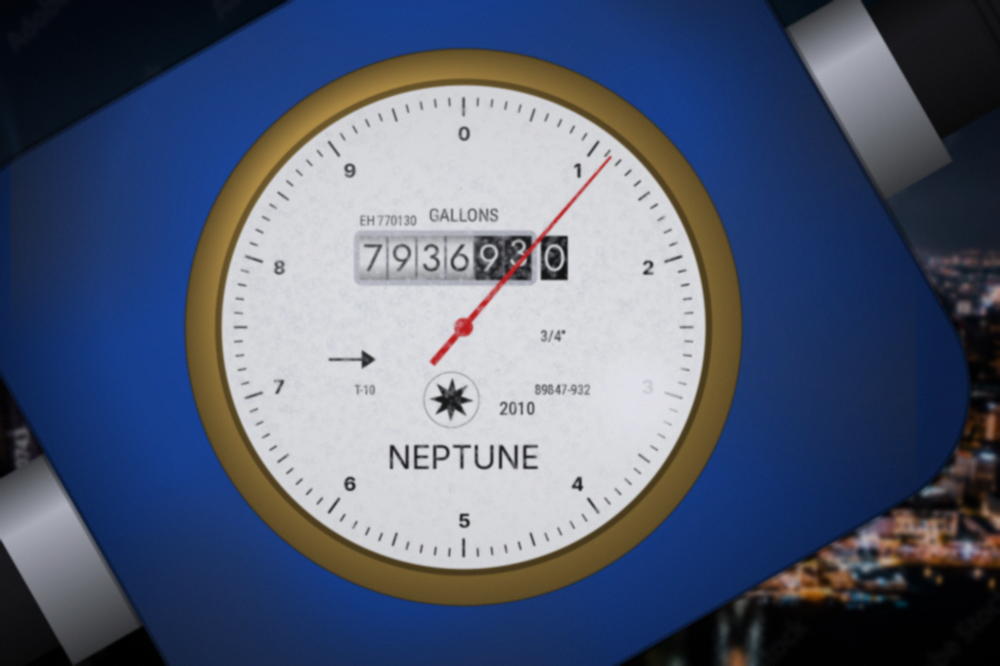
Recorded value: 7936931.1 gal
